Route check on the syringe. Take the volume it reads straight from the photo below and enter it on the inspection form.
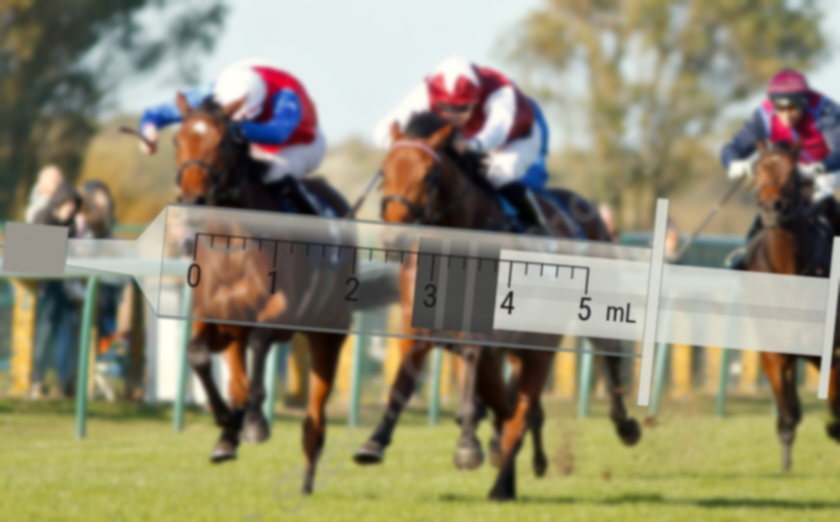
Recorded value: 2.8 mL
